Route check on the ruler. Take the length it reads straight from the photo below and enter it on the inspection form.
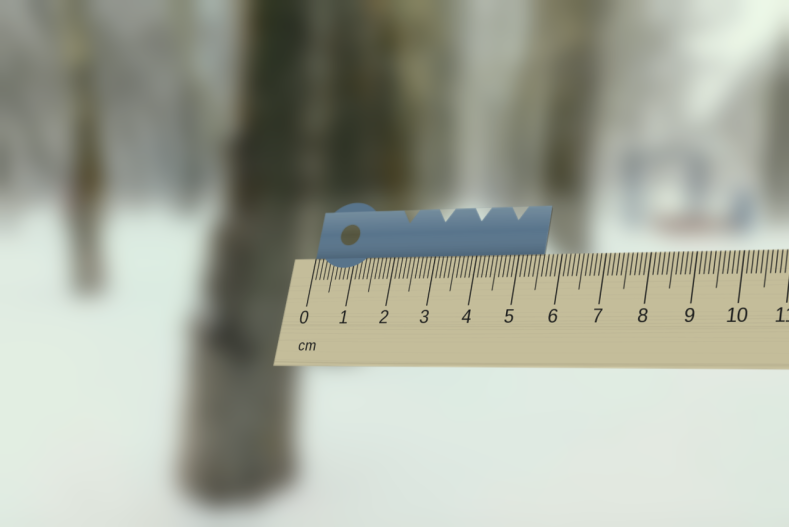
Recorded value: 5.6 cm
